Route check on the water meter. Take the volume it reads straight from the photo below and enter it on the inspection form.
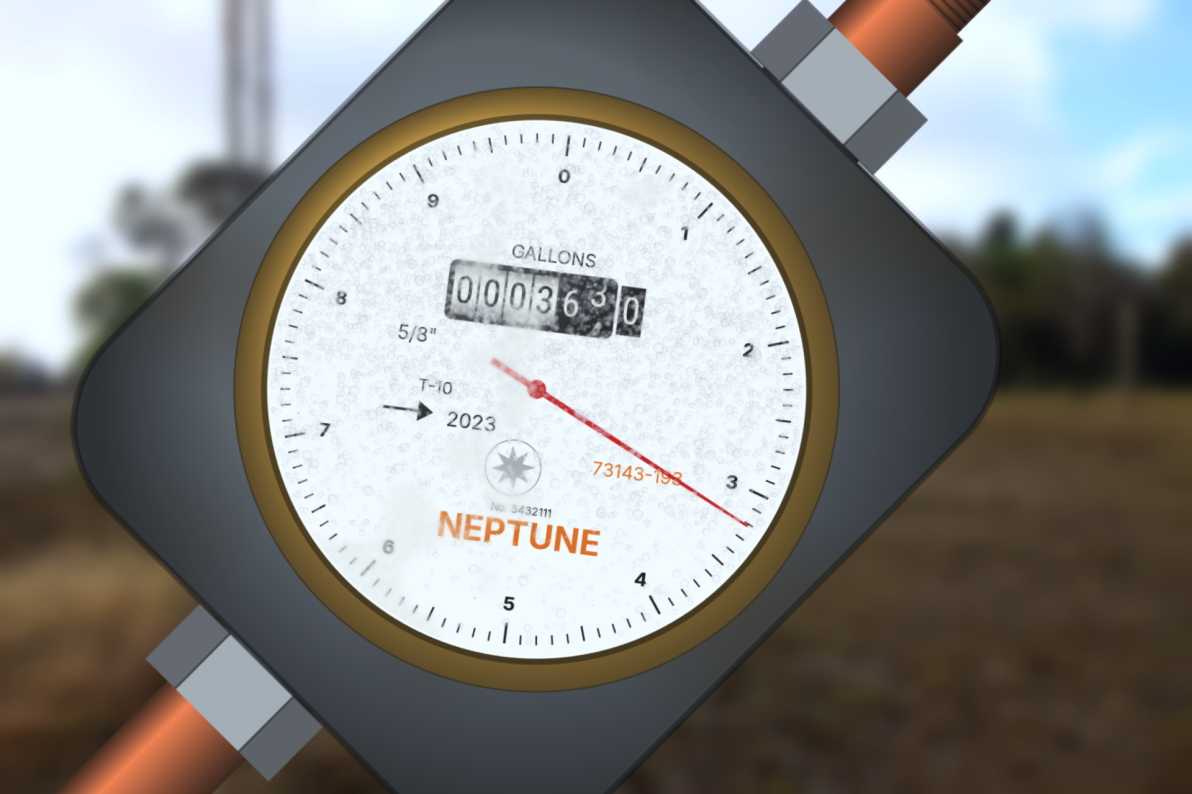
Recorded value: 3633.2 gal
